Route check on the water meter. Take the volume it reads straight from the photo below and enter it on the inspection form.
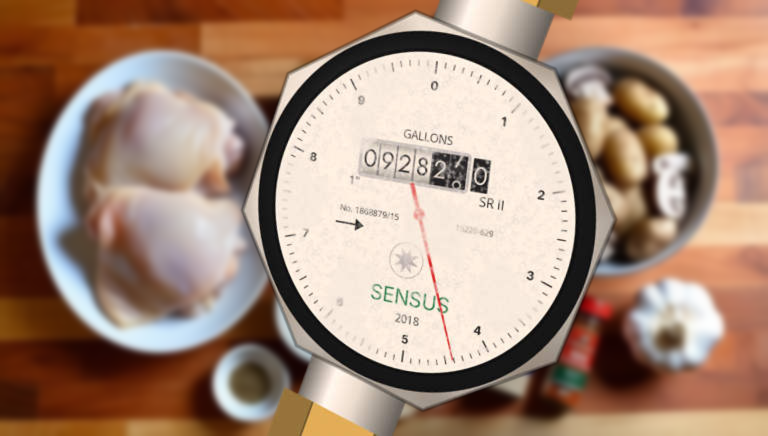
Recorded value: 928274.4 gal
